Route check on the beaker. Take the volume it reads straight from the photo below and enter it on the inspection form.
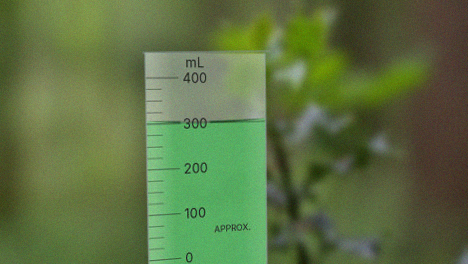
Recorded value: 300 mL
